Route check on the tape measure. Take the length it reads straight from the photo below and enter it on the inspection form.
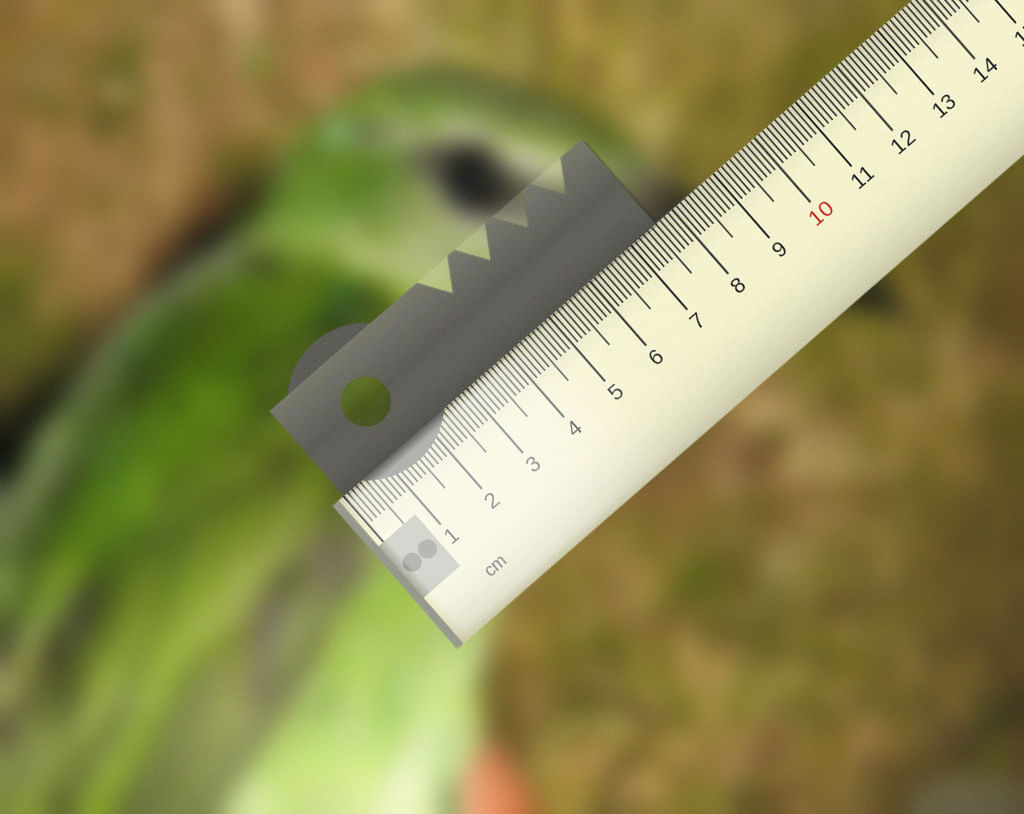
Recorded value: 7.6 cm
